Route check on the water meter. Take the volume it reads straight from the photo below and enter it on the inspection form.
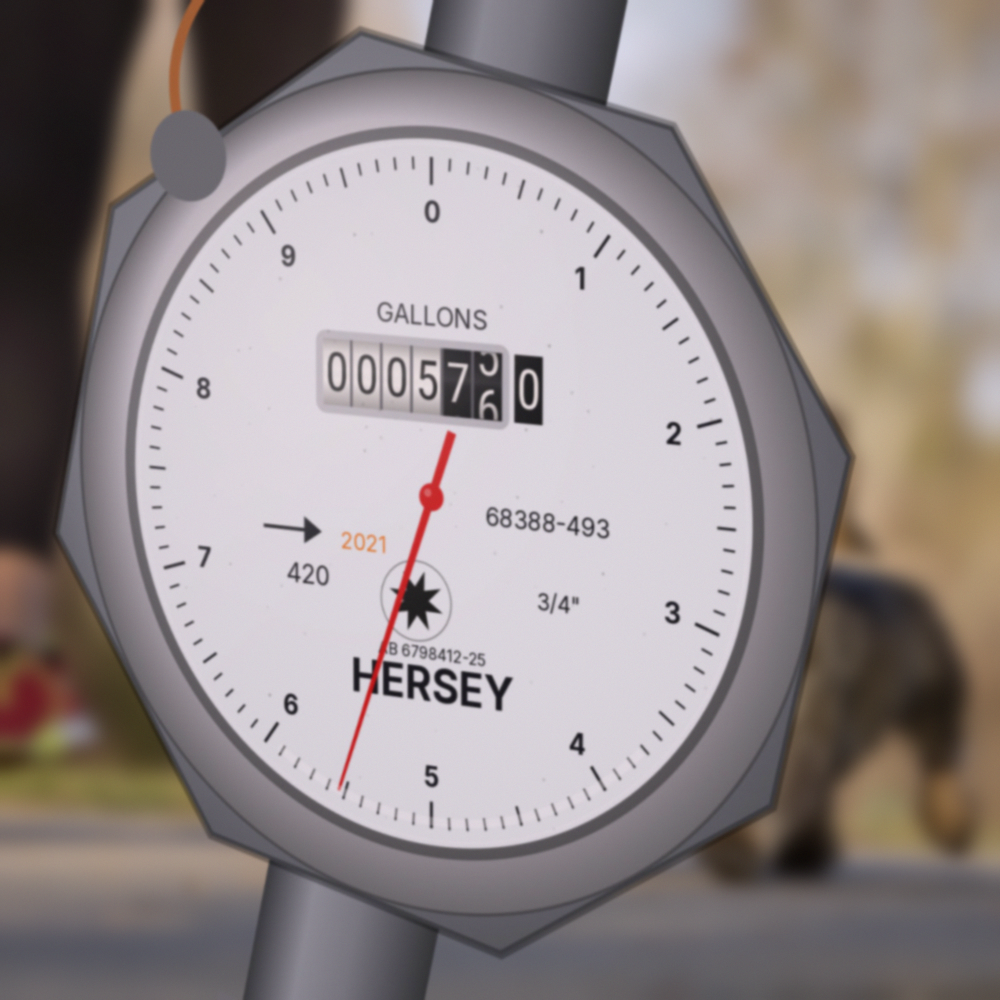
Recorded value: 5755.5 gal
